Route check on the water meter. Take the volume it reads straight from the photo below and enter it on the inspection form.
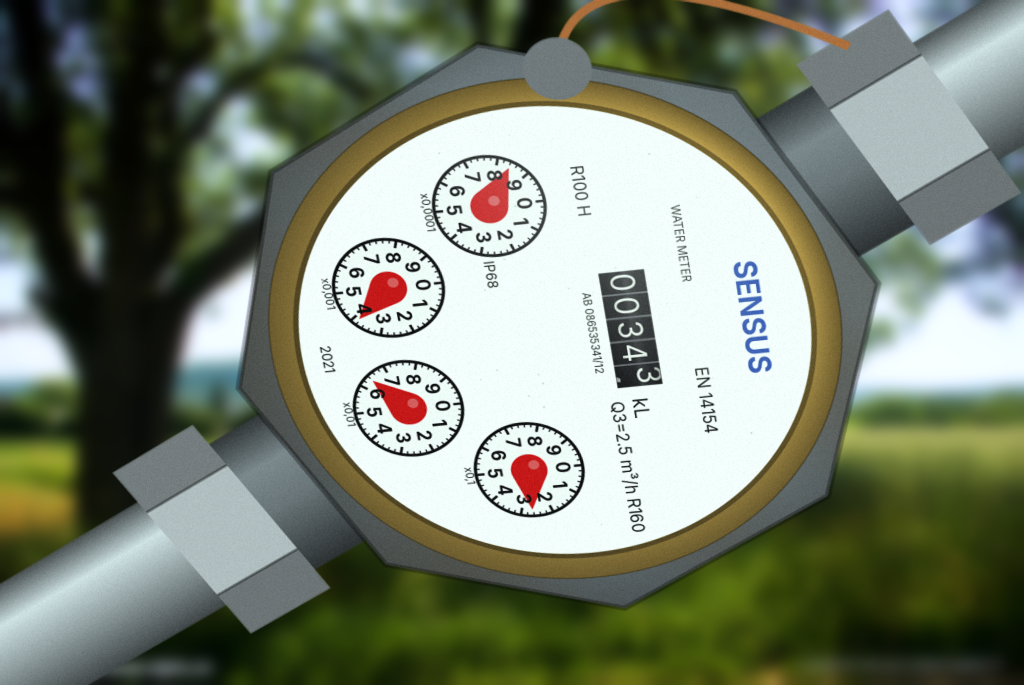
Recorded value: 343.2638 kL
